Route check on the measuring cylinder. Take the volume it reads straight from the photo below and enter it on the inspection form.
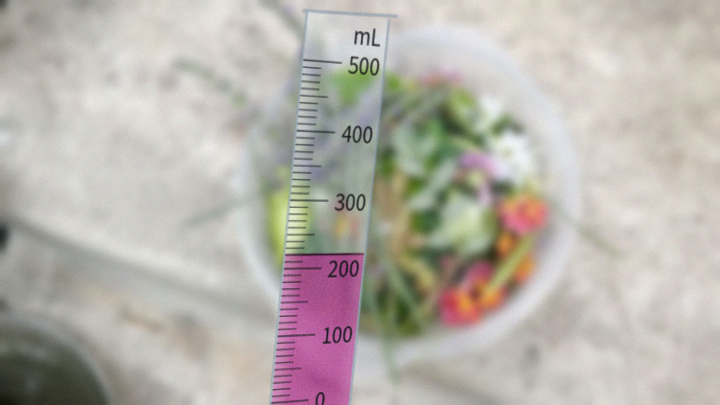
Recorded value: 220 mL
